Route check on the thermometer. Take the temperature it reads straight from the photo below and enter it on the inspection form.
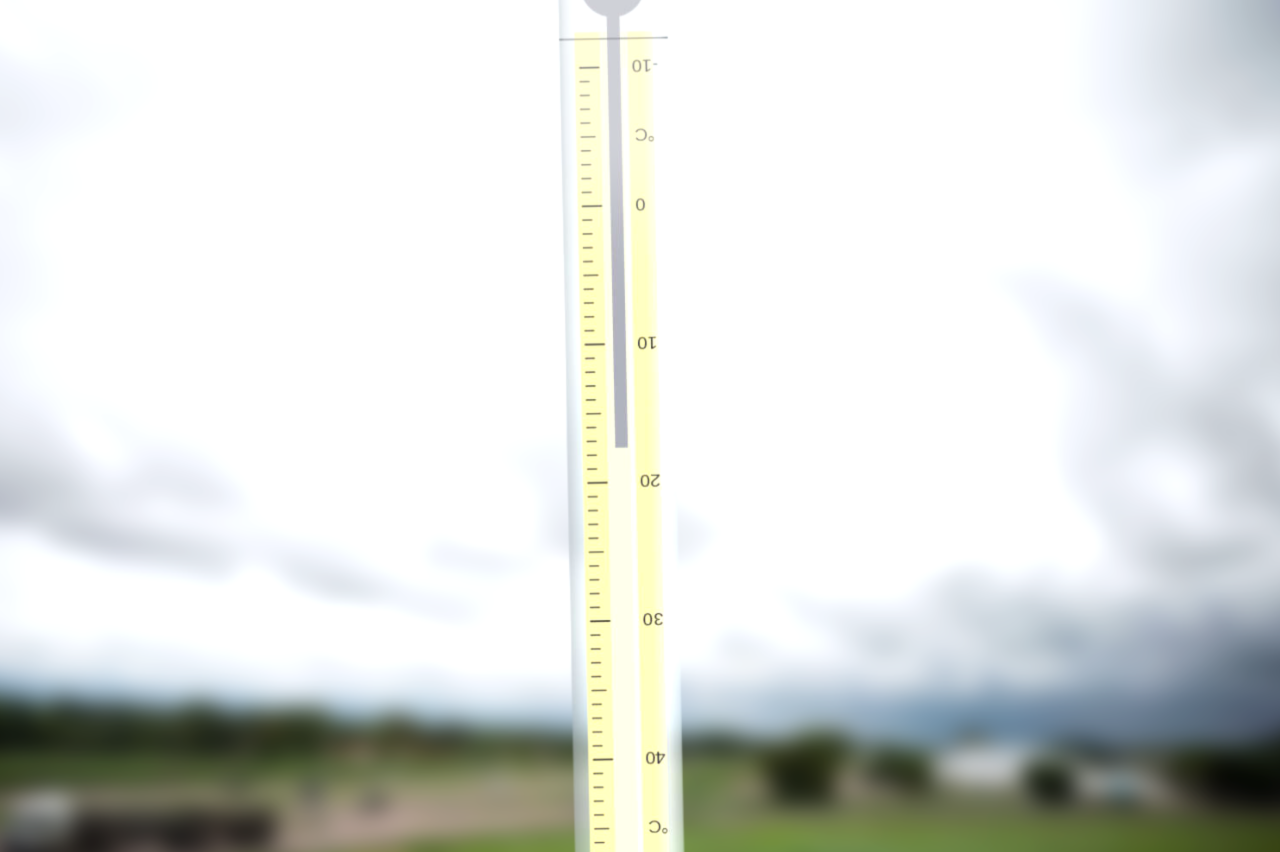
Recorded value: 17.5 °C
